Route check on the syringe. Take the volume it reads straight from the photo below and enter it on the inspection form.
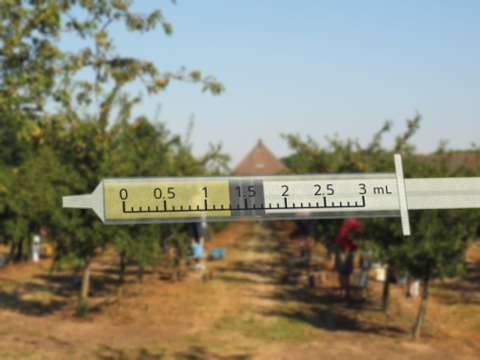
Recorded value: 1.3 mL
